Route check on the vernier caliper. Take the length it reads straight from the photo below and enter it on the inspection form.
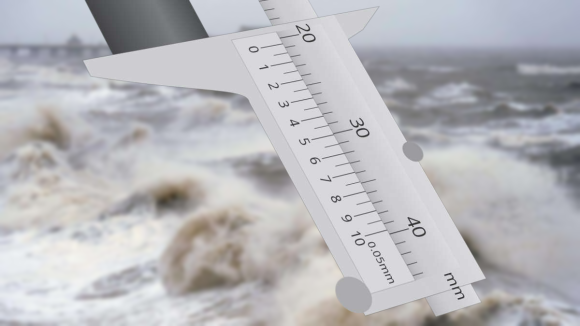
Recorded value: 20.6 mm
